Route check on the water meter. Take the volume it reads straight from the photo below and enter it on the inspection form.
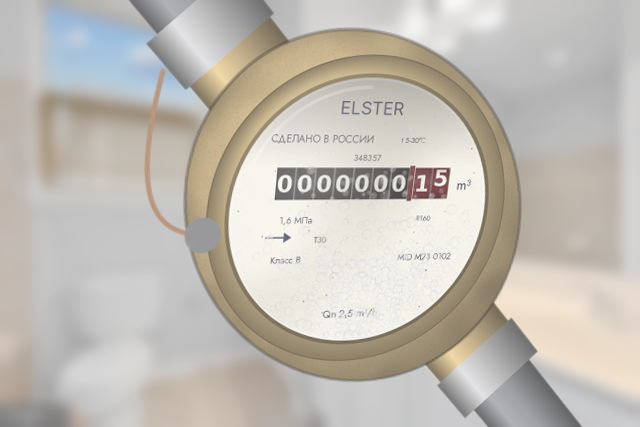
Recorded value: 0.15 m³
